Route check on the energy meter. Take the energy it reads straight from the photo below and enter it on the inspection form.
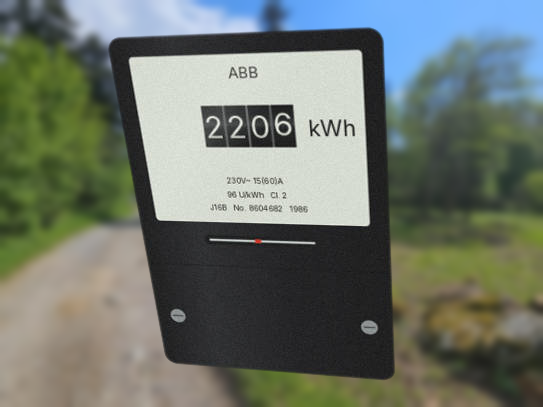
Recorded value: 2206 kWh
